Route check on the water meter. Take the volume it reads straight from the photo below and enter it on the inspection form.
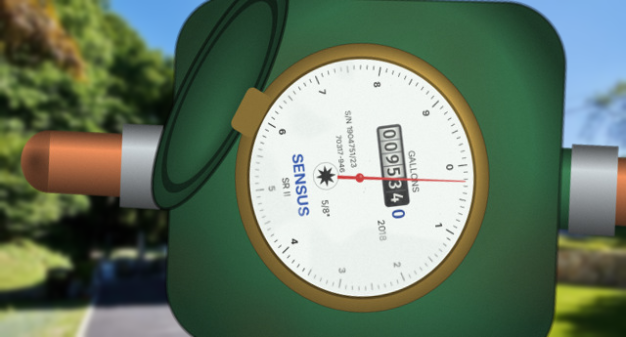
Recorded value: 95340.2 gal
